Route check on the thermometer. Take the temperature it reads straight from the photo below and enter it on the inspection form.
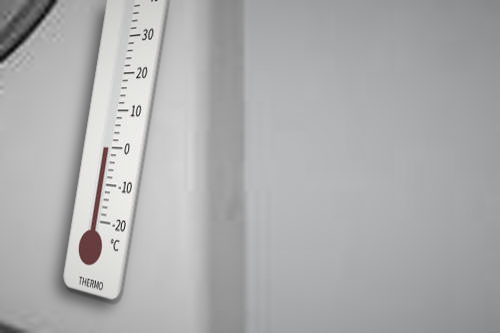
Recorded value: 0 °C
